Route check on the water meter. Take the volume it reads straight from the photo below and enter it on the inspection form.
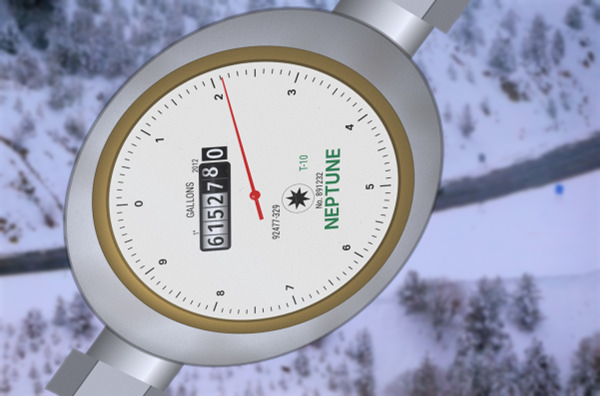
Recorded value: 6152782.1 gal
